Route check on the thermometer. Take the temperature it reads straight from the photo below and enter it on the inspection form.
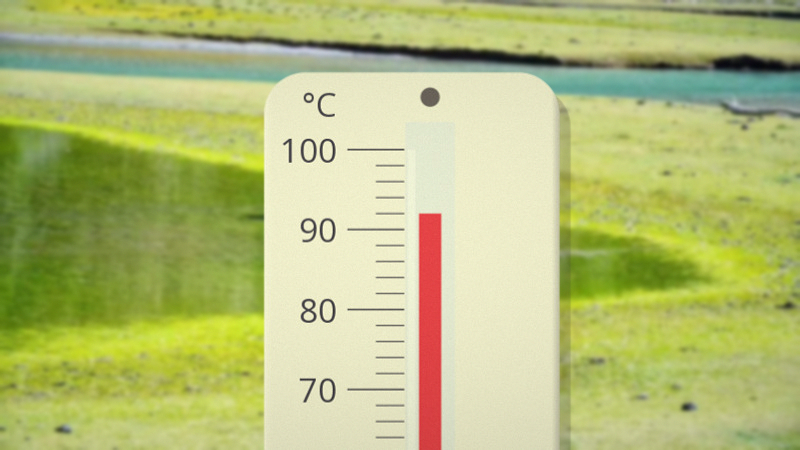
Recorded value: 92 °C
